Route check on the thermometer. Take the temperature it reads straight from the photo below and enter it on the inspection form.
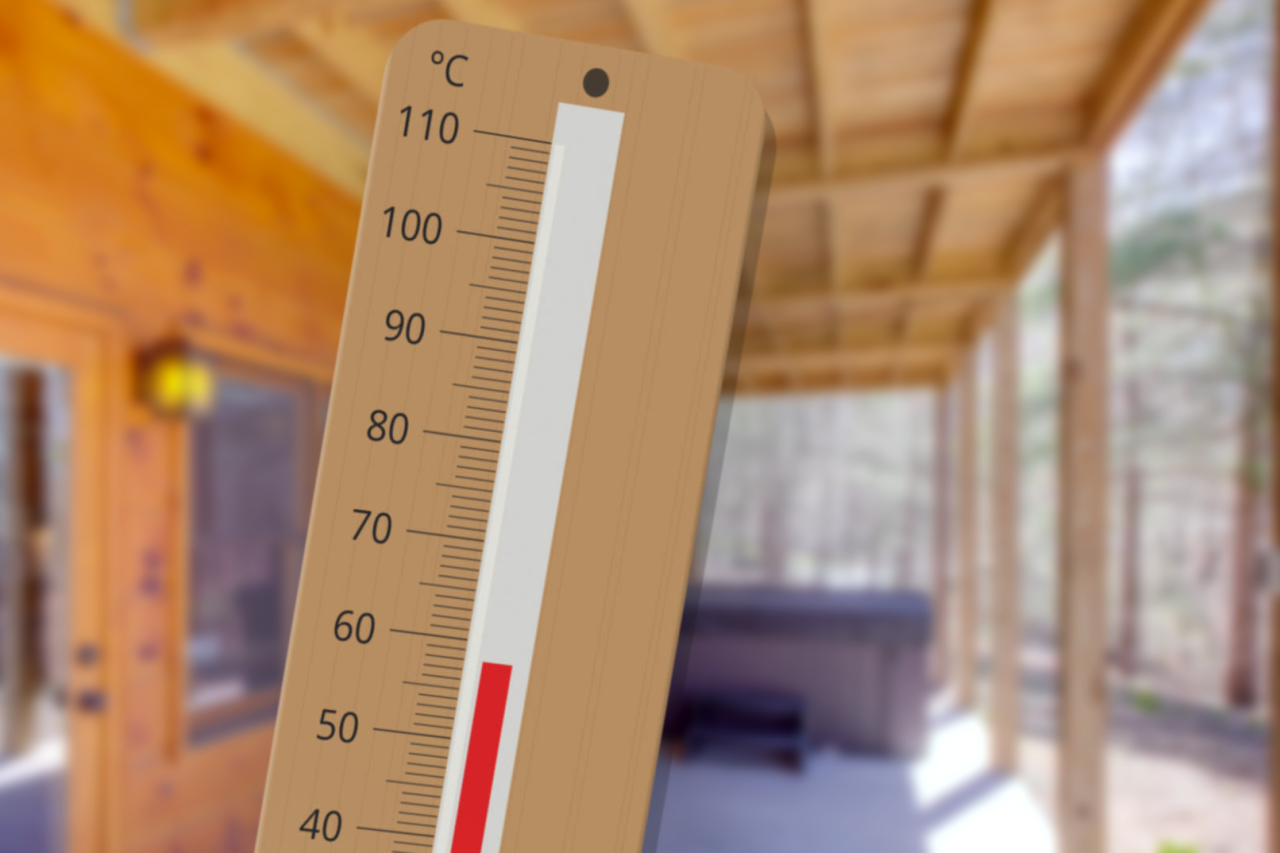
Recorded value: 58 °C
